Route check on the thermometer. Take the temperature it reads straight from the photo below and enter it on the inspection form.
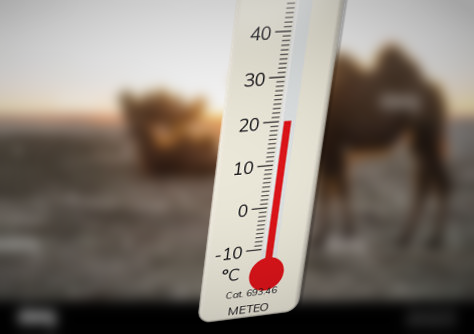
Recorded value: 20 °C
